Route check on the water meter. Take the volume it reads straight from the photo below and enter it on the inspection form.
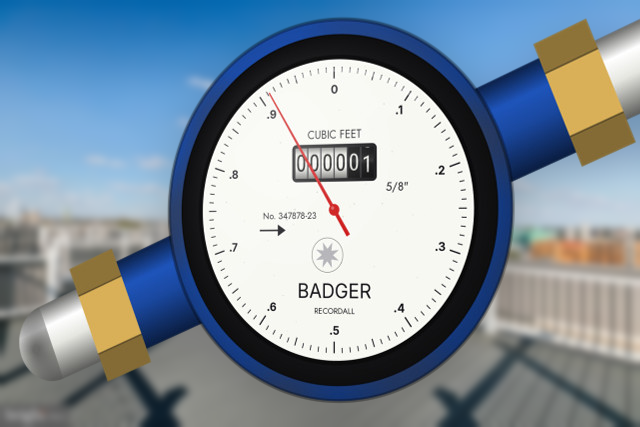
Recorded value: 0.91 ft³
